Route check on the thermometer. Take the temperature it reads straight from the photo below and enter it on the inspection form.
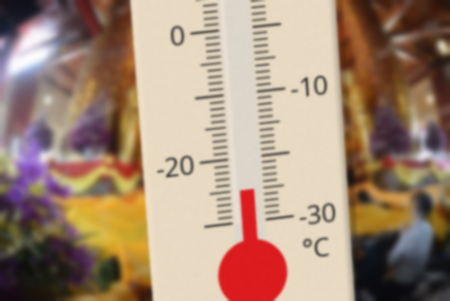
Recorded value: -25 °C
